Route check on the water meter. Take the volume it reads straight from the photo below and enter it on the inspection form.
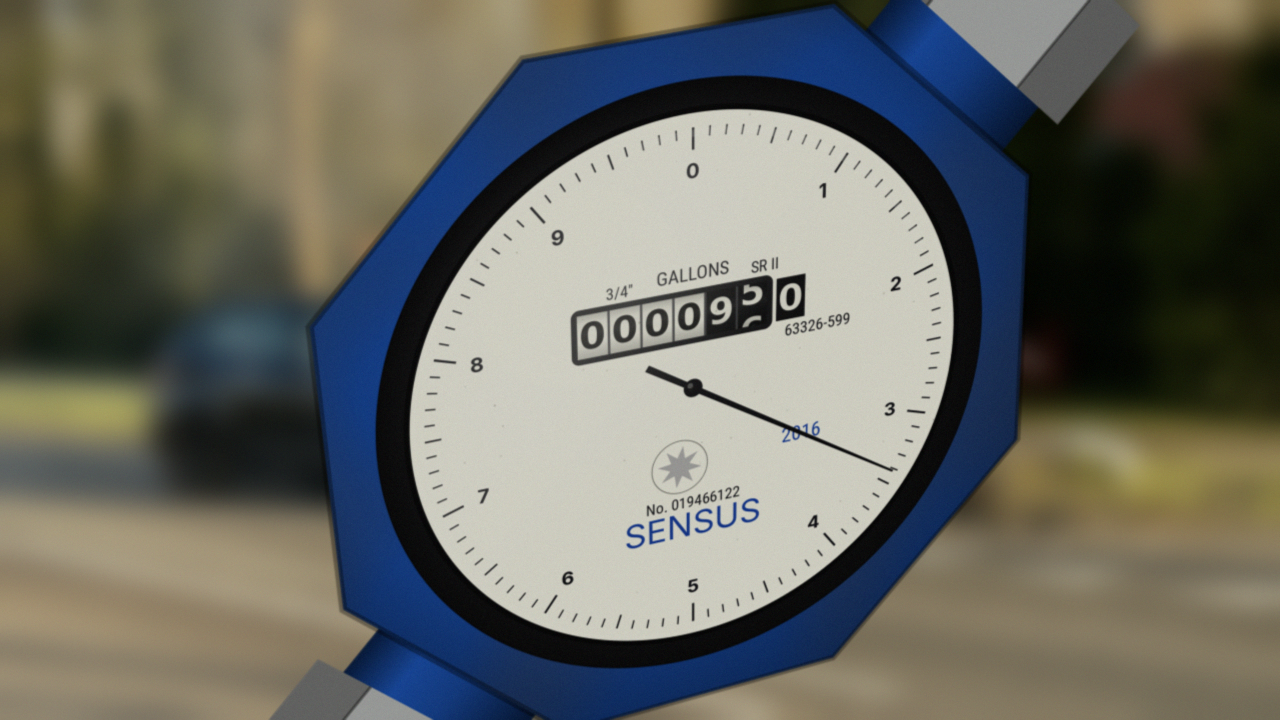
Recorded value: 953.4 gal
